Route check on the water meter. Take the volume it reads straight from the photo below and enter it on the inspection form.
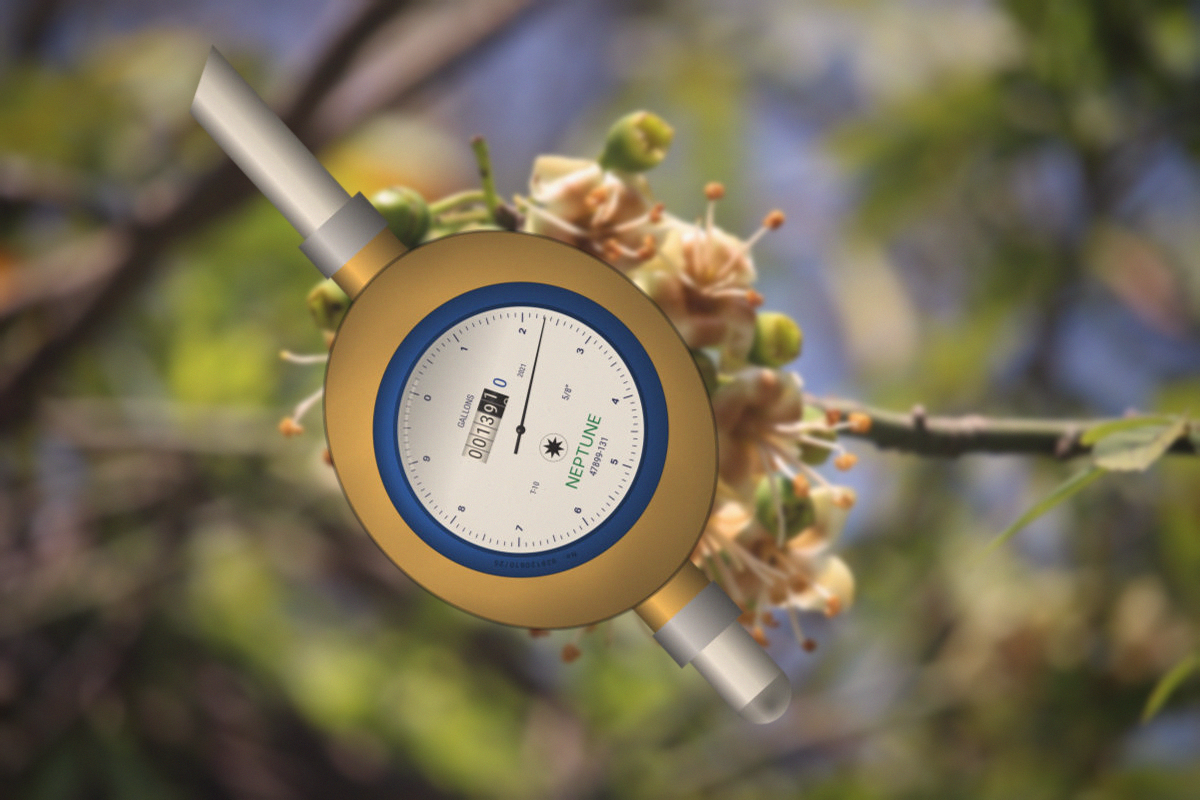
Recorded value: 13912.3 gal
